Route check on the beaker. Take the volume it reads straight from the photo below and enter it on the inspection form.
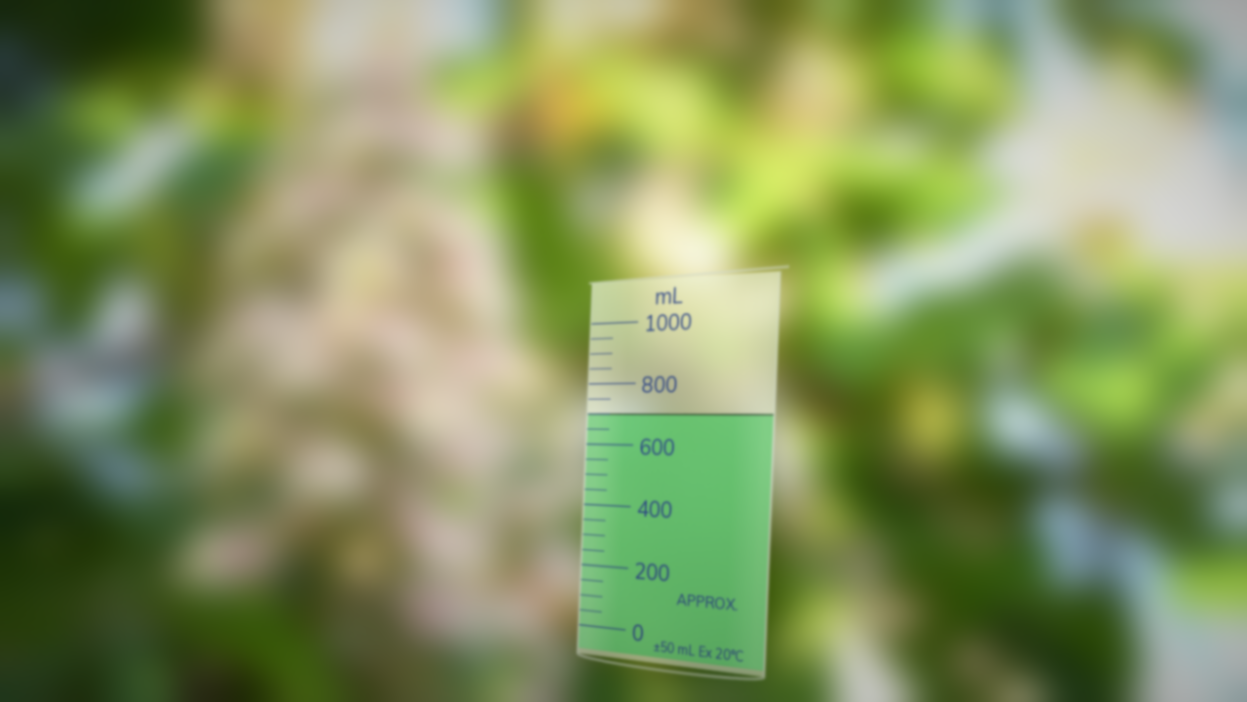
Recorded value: 700 mL
